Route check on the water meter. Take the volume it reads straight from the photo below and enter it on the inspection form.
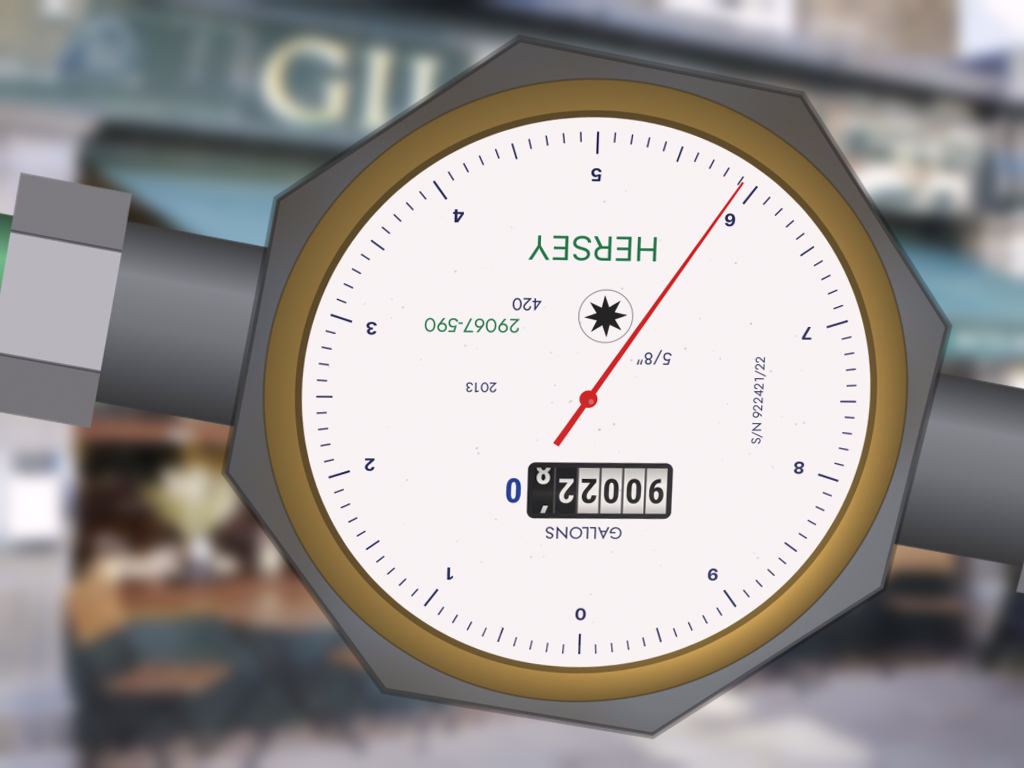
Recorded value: 9002275.9 gal
